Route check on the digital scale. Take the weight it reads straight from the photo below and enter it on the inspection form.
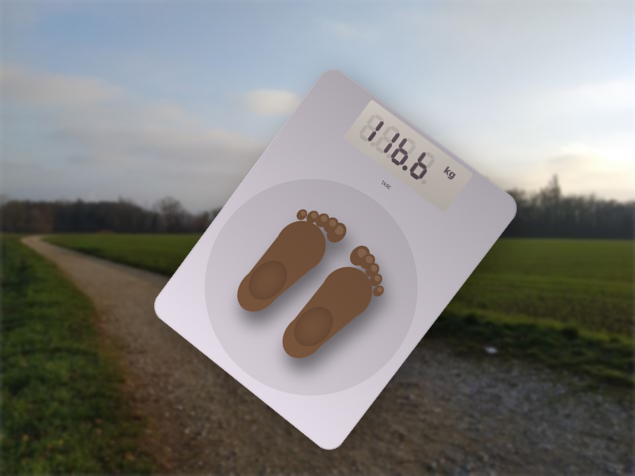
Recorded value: 116.6 kg
